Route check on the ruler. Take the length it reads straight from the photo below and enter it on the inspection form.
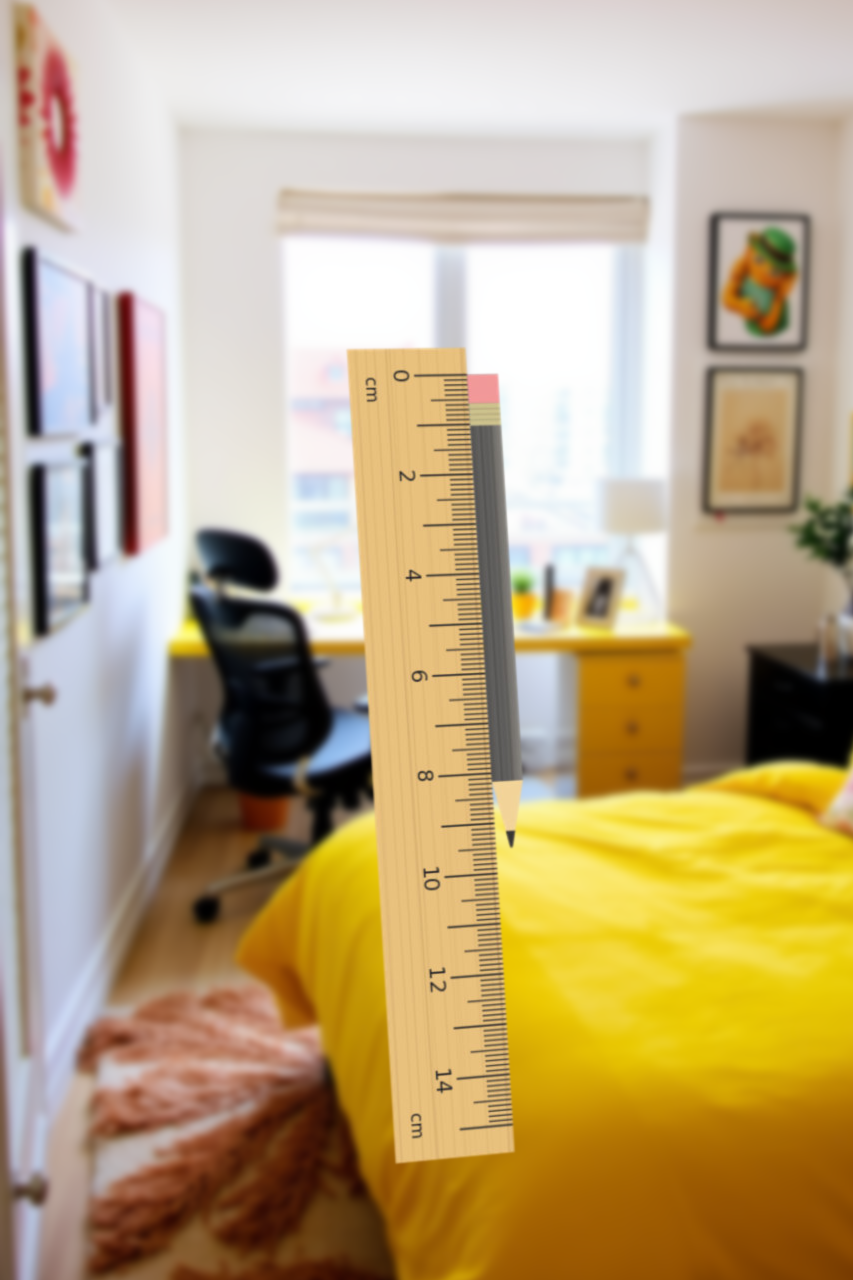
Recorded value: 9.5 cm
